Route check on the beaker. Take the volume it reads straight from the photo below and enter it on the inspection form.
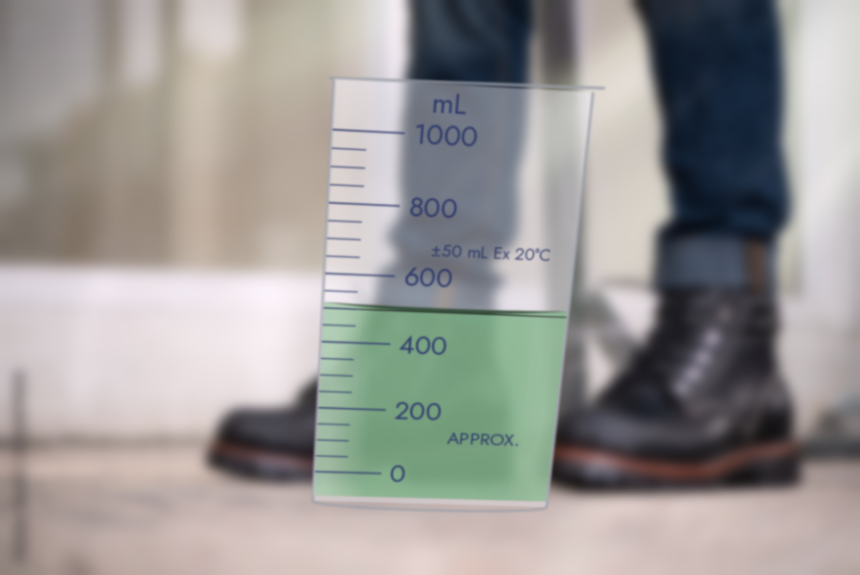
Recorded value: 500 mL
